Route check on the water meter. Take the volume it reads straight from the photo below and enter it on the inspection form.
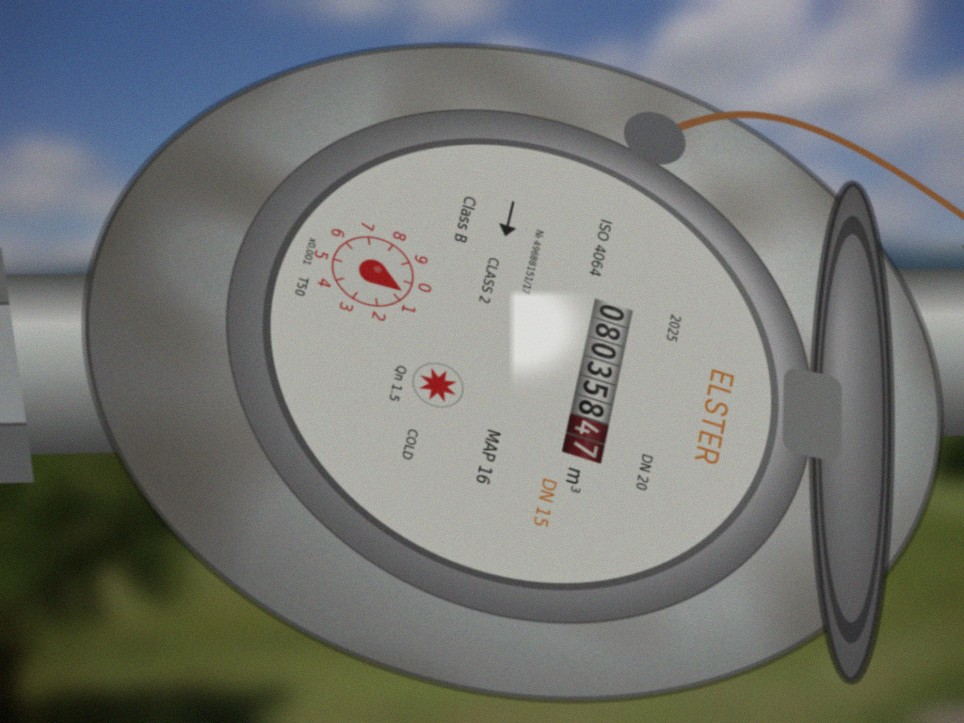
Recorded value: 80358.470 m³
